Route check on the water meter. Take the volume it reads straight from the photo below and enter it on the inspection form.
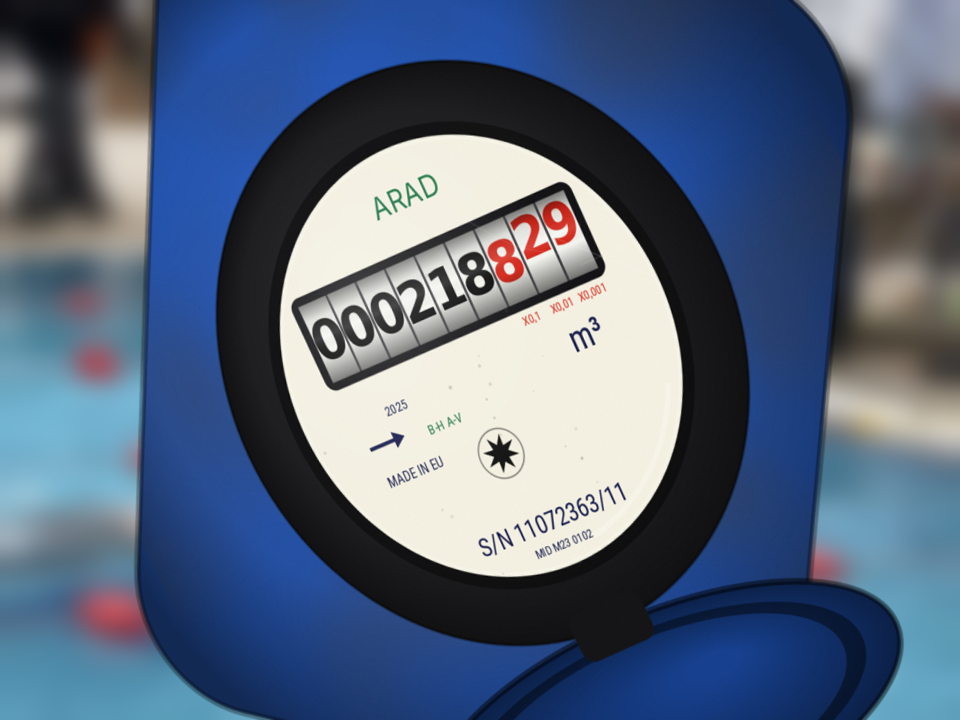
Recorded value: 218.829 m³
